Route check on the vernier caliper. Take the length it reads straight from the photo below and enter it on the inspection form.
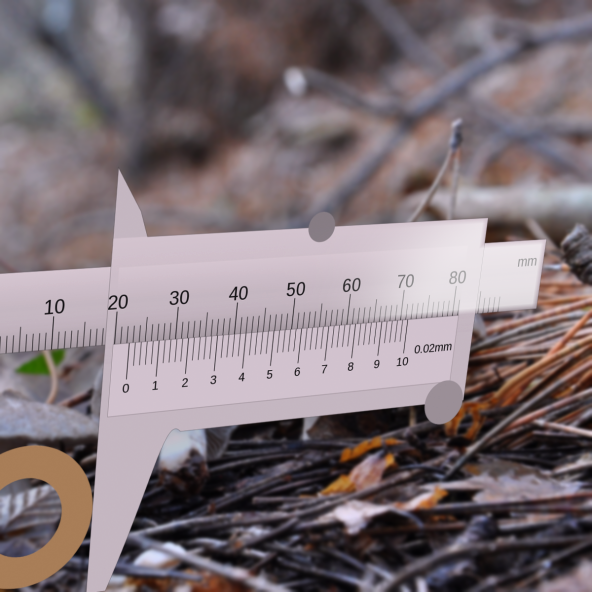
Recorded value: 22.4 mm
